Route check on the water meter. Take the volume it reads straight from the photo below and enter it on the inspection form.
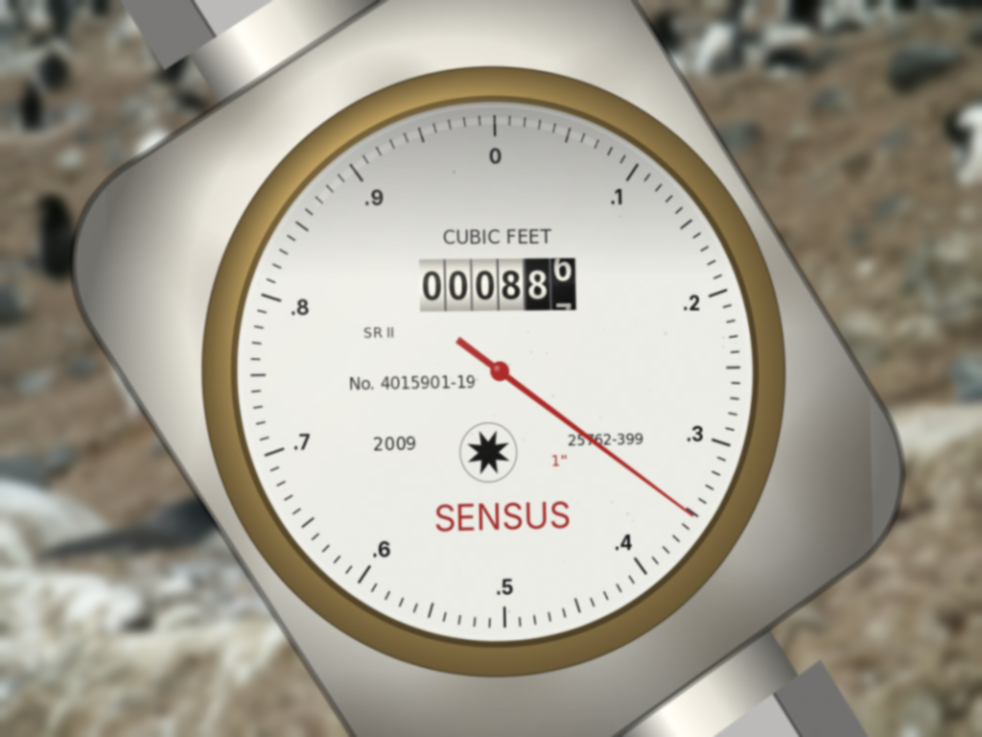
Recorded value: 886.35 ft³
